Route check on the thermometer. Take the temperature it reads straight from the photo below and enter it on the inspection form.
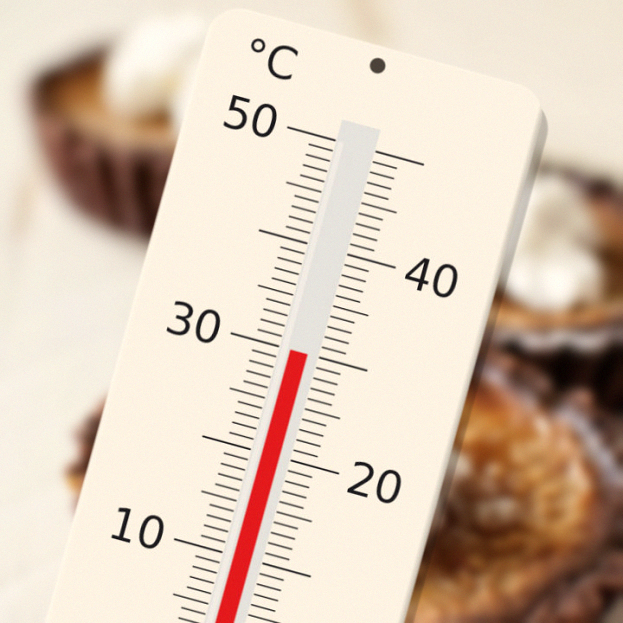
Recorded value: 30 °C
